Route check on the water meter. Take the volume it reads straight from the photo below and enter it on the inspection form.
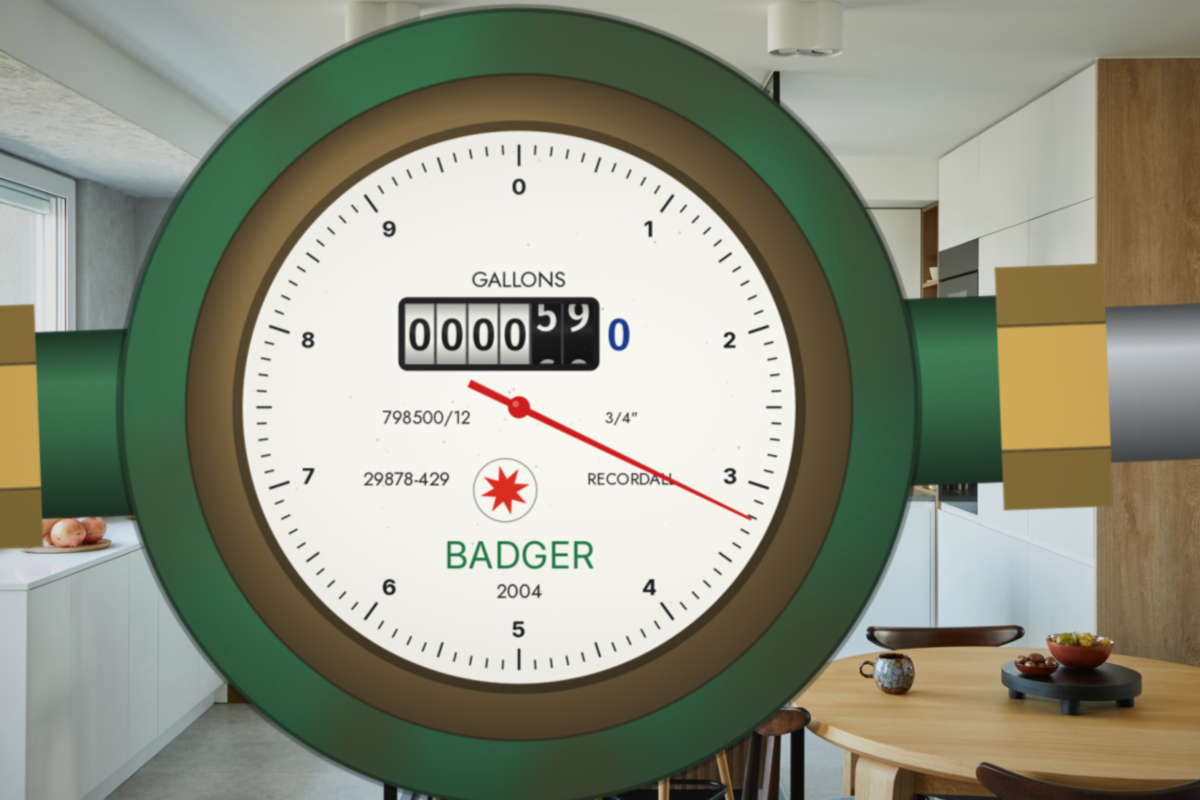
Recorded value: 593.2 gal
